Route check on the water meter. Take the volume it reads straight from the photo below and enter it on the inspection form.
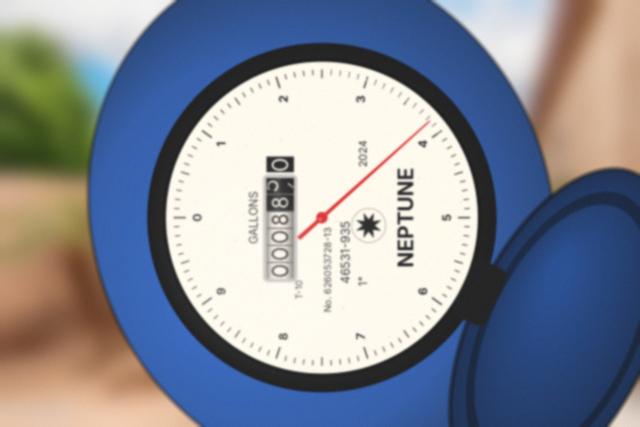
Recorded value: 8853.8 gal
